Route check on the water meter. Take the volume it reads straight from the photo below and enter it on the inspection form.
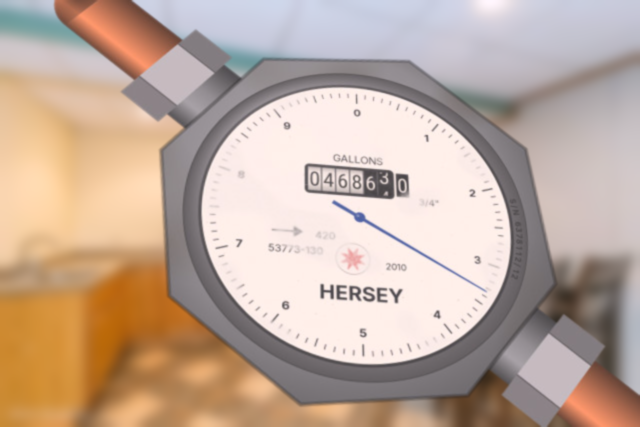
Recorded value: 468633.3 gal
